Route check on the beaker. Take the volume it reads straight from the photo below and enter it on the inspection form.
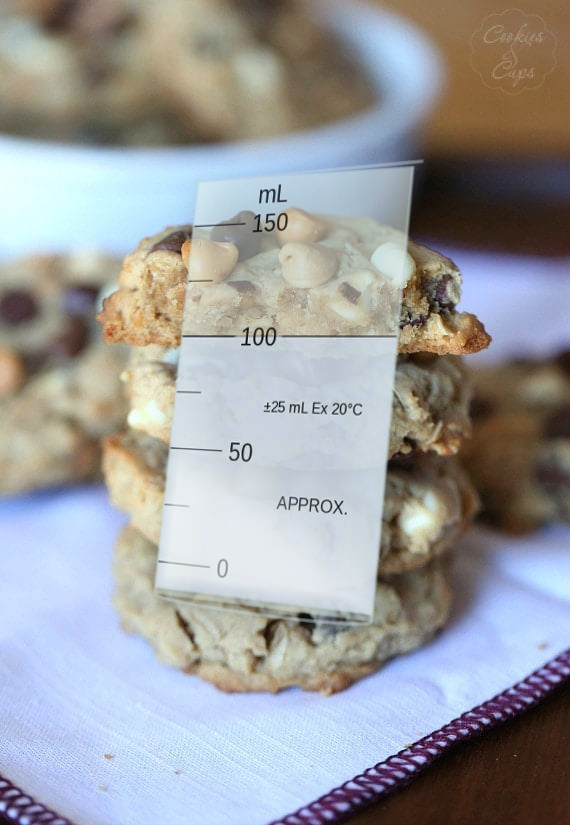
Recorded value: 100 mL
